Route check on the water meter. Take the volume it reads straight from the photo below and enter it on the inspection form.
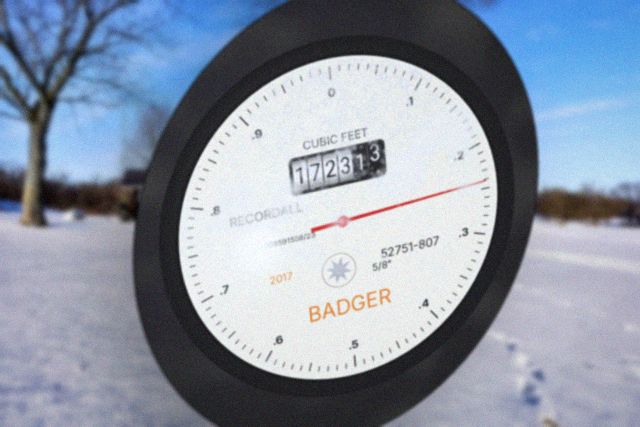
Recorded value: 172313.24 ft³
